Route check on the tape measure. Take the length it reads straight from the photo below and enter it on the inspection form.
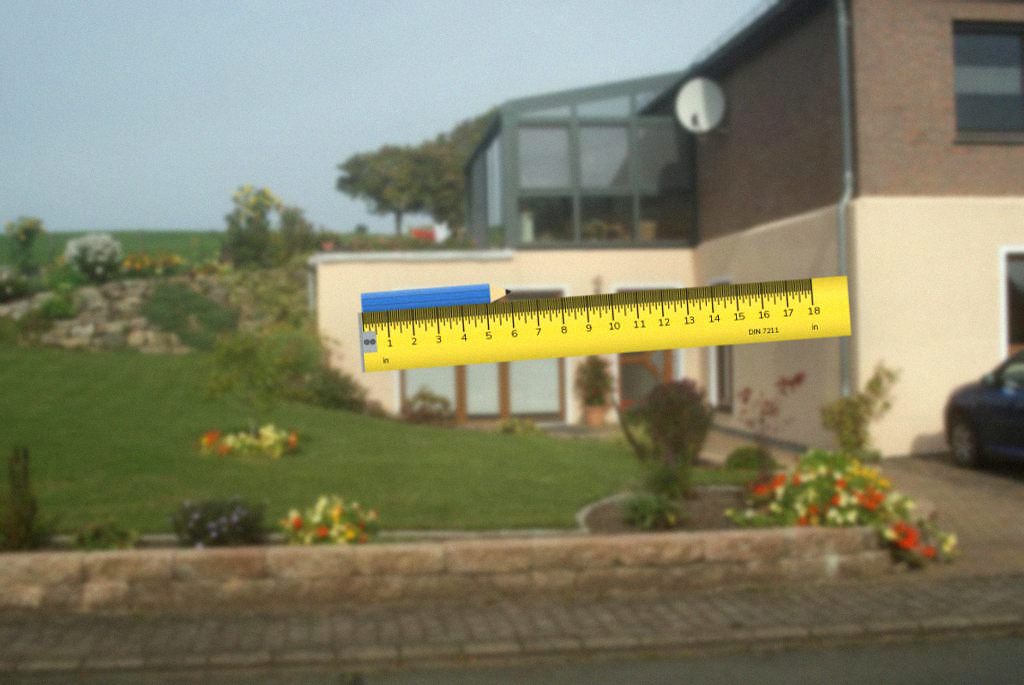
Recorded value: 6 in
